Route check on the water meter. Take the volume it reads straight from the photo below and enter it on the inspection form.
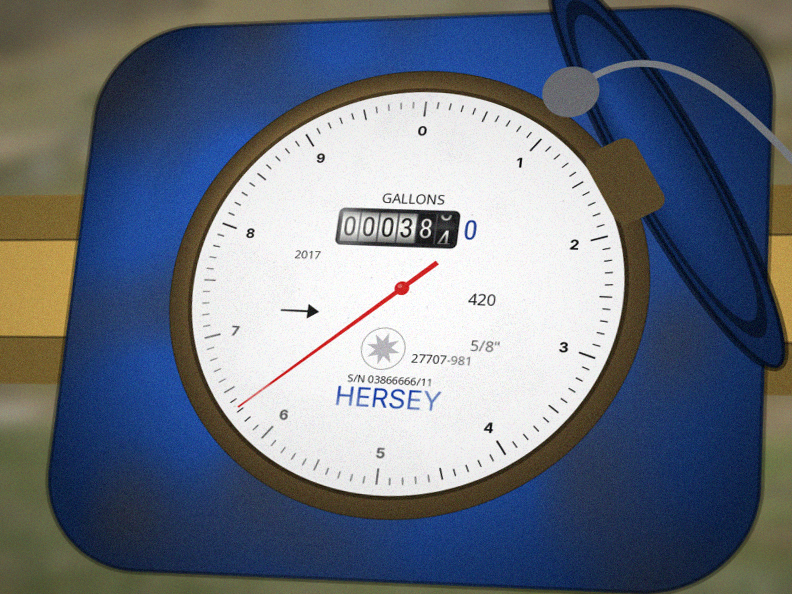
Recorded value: 3836.3 gal
